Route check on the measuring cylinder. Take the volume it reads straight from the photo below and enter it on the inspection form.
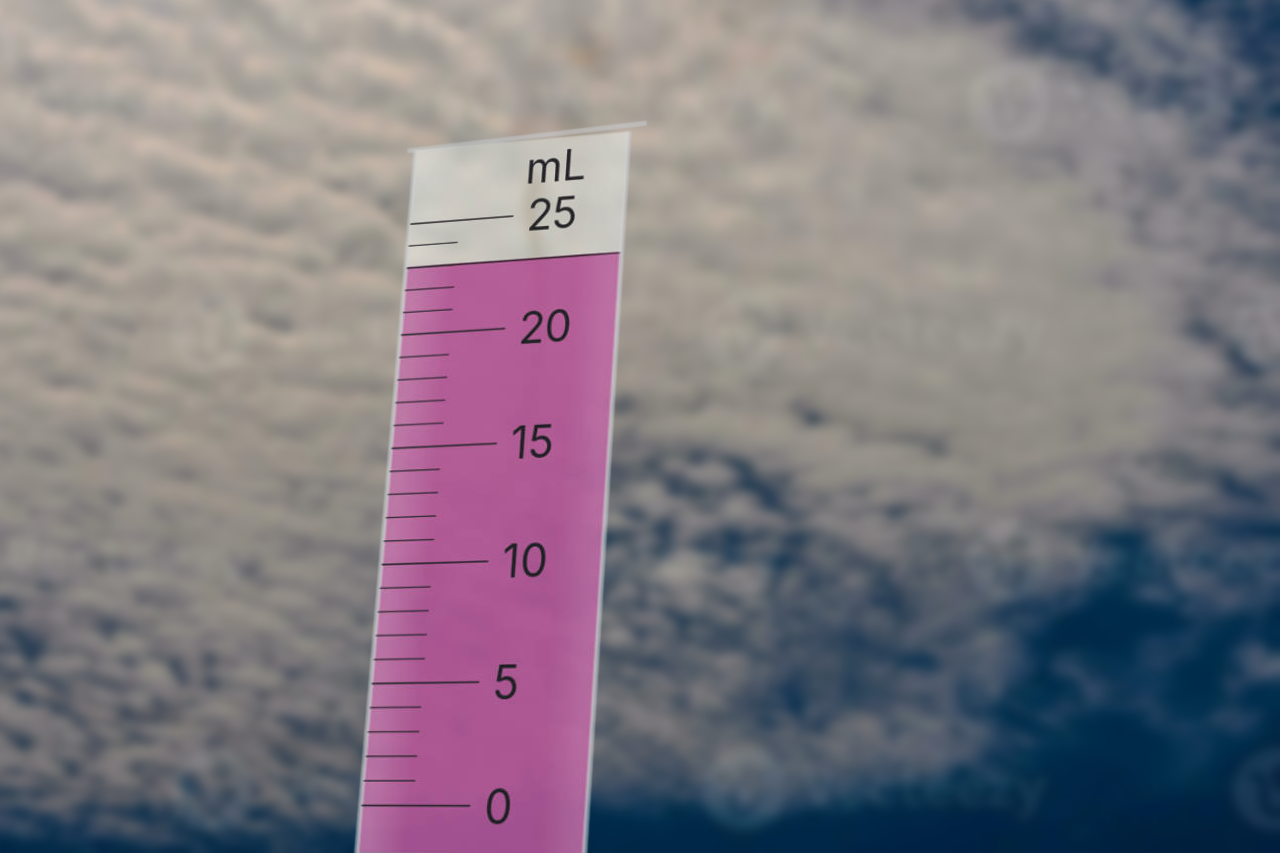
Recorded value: 23 mL
